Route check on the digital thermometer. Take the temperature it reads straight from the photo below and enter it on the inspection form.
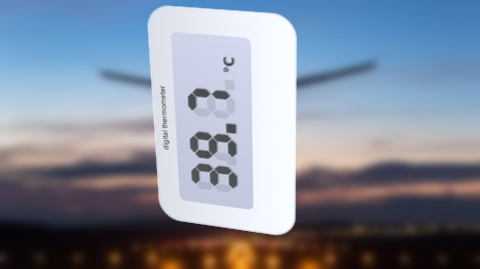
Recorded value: 39.7 °C
